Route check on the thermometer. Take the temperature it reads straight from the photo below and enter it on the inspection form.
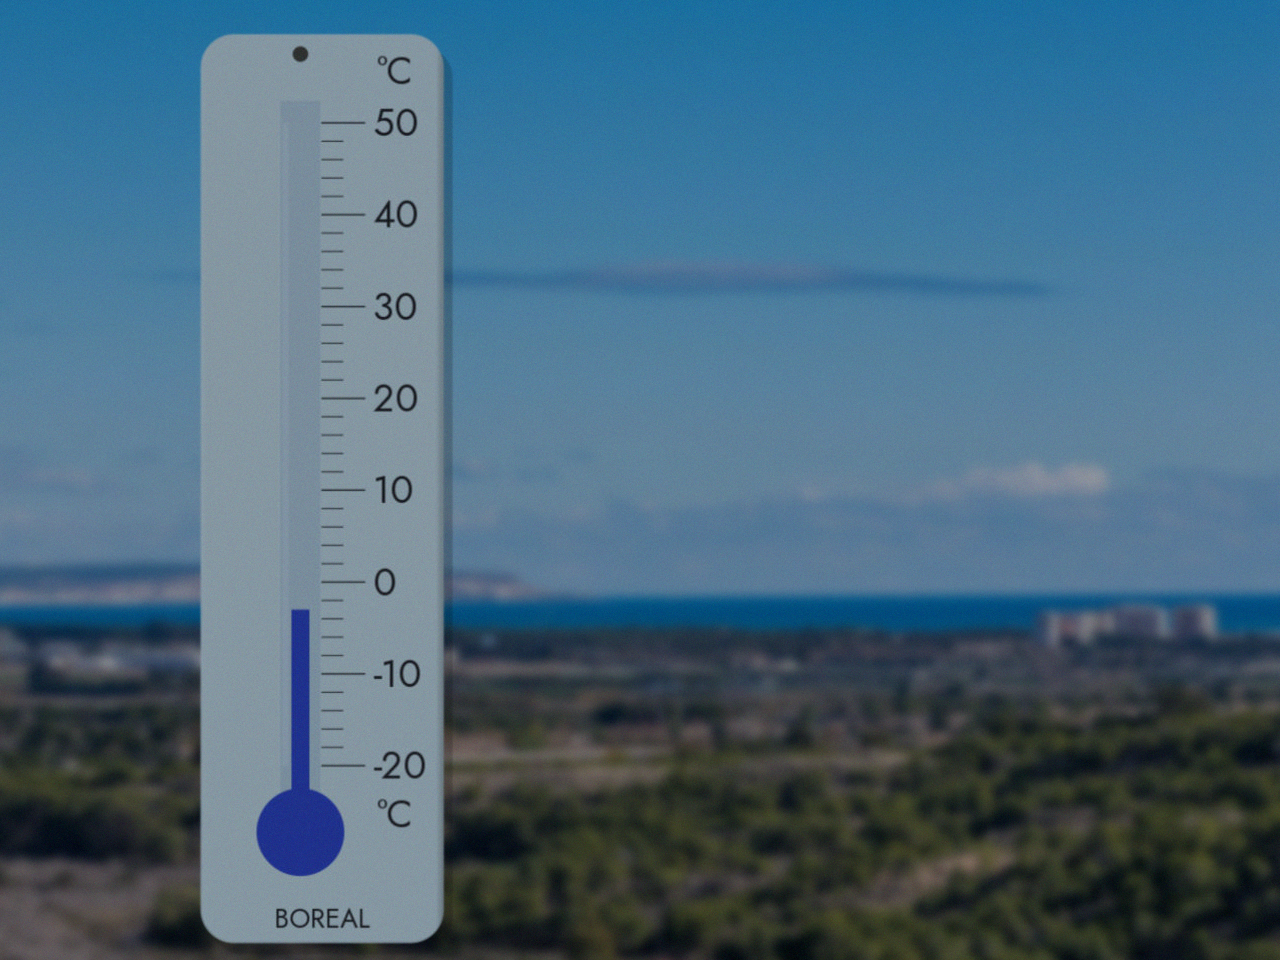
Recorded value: -3 °C
